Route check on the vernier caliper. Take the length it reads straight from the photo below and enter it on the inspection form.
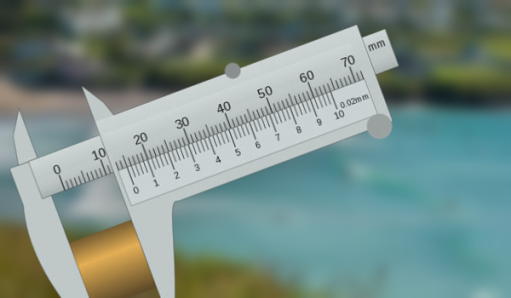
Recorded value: 15.0 mm
